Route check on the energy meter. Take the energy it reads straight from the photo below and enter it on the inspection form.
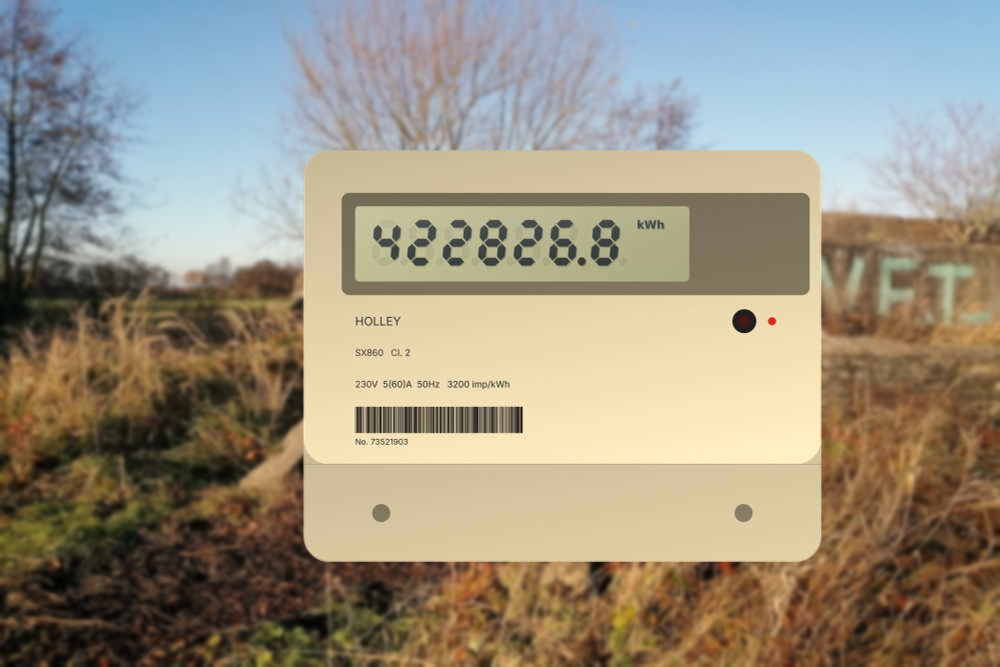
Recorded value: 422826.8 kWh
